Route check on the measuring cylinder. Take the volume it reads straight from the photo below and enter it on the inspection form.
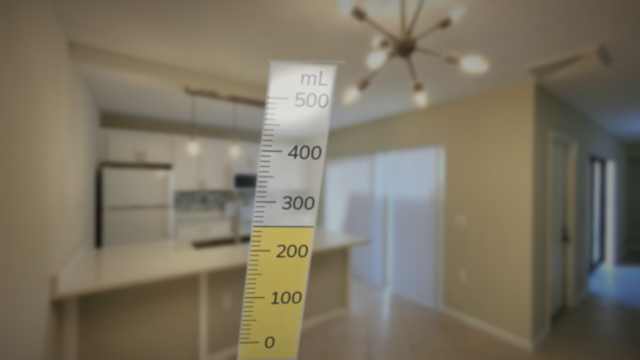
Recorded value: 250 mL
